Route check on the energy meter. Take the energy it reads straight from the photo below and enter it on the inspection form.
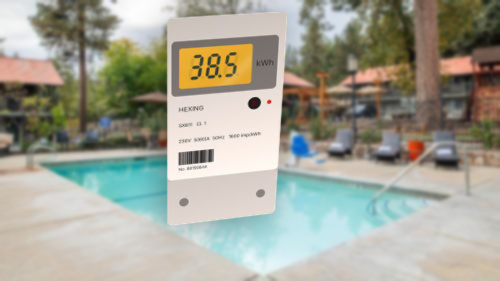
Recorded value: 38.5 kWh
